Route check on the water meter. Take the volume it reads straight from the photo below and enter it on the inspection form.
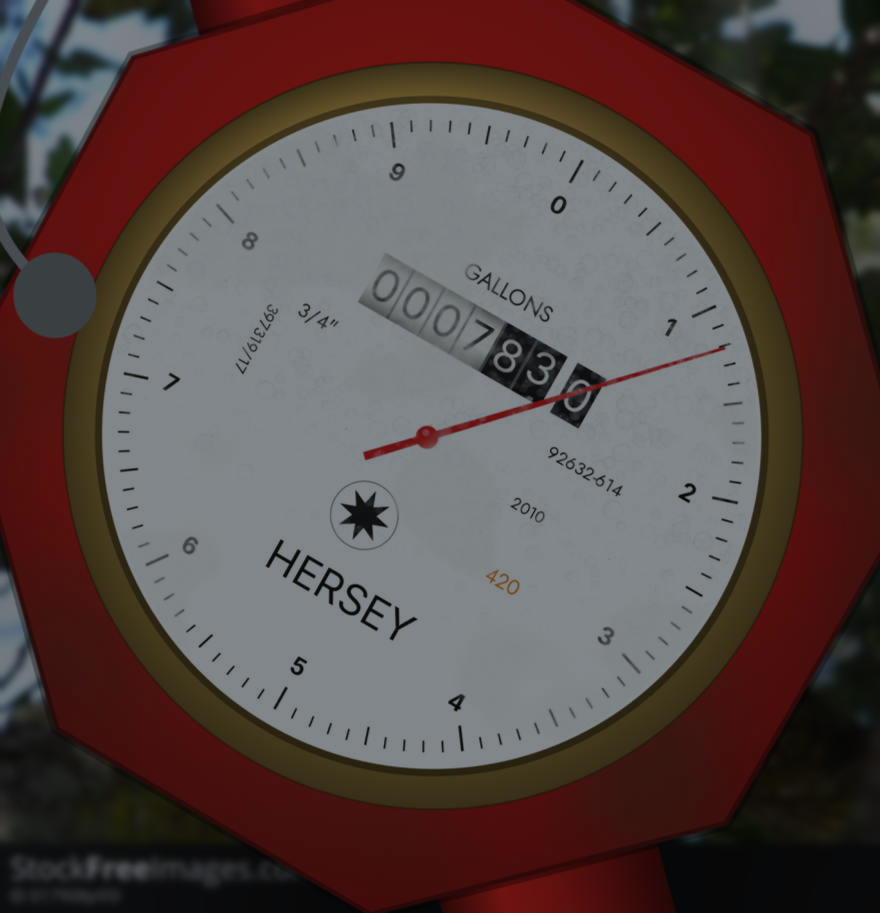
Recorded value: 7831.2 gal
